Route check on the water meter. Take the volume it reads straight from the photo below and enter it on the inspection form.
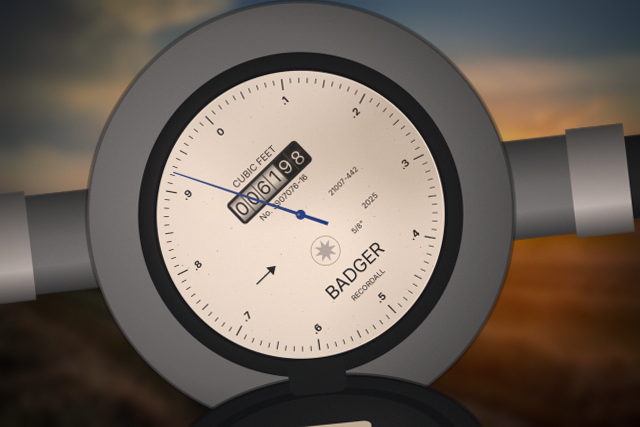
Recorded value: 6197.92 ft³
